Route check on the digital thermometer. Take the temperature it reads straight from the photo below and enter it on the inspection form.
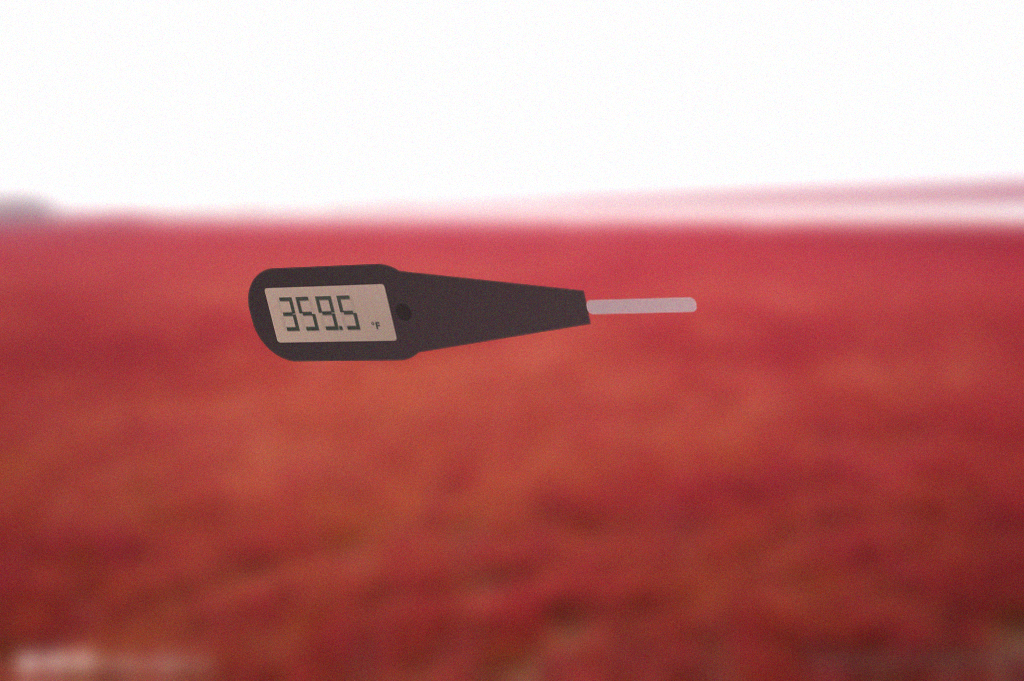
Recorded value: 359.5 °F
